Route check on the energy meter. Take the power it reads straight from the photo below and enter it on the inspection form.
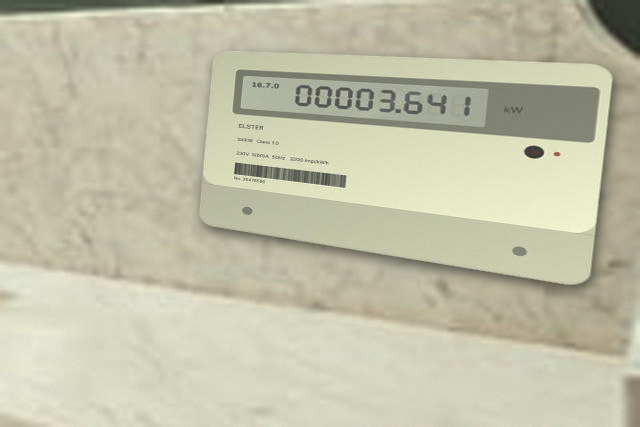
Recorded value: 3.641 kW
